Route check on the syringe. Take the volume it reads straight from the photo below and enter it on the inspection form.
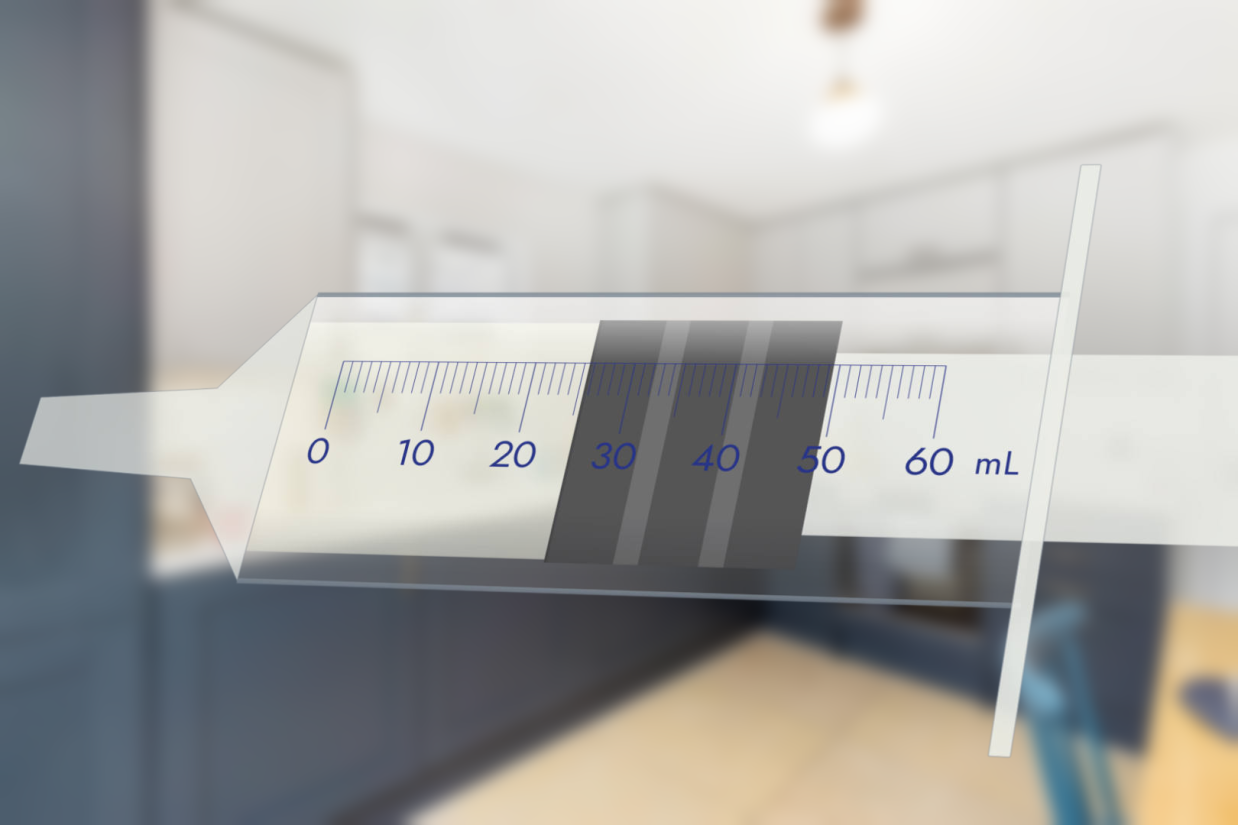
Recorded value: 25.5 mL
